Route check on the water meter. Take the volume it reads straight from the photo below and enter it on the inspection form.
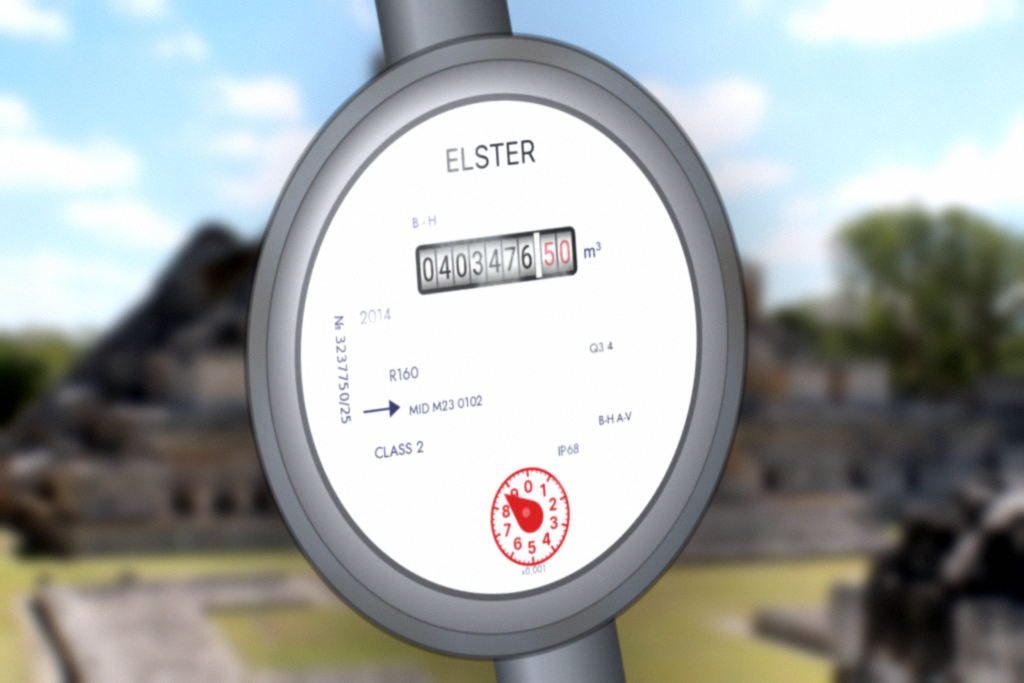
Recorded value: 403476.508 m³
